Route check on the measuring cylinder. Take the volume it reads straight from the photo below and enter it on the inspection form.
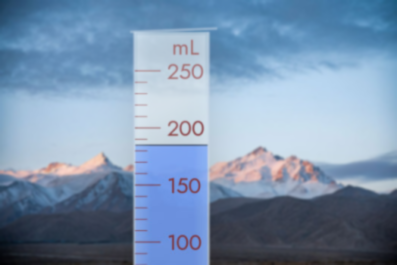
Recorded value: 185 mL
